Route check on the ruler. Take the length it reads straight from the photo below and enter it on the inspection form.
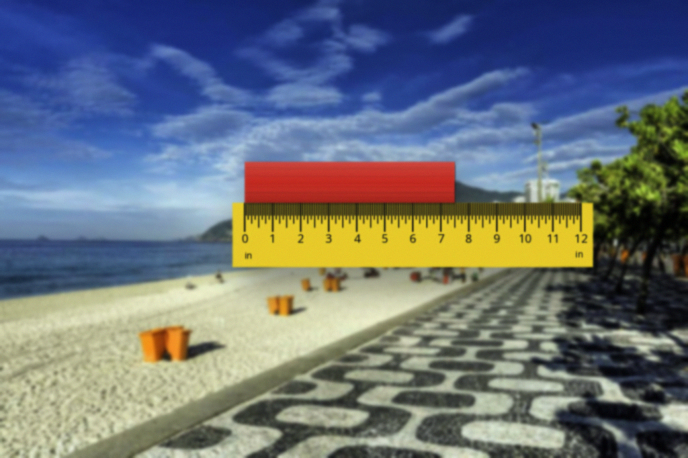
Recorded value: 7.5 in
